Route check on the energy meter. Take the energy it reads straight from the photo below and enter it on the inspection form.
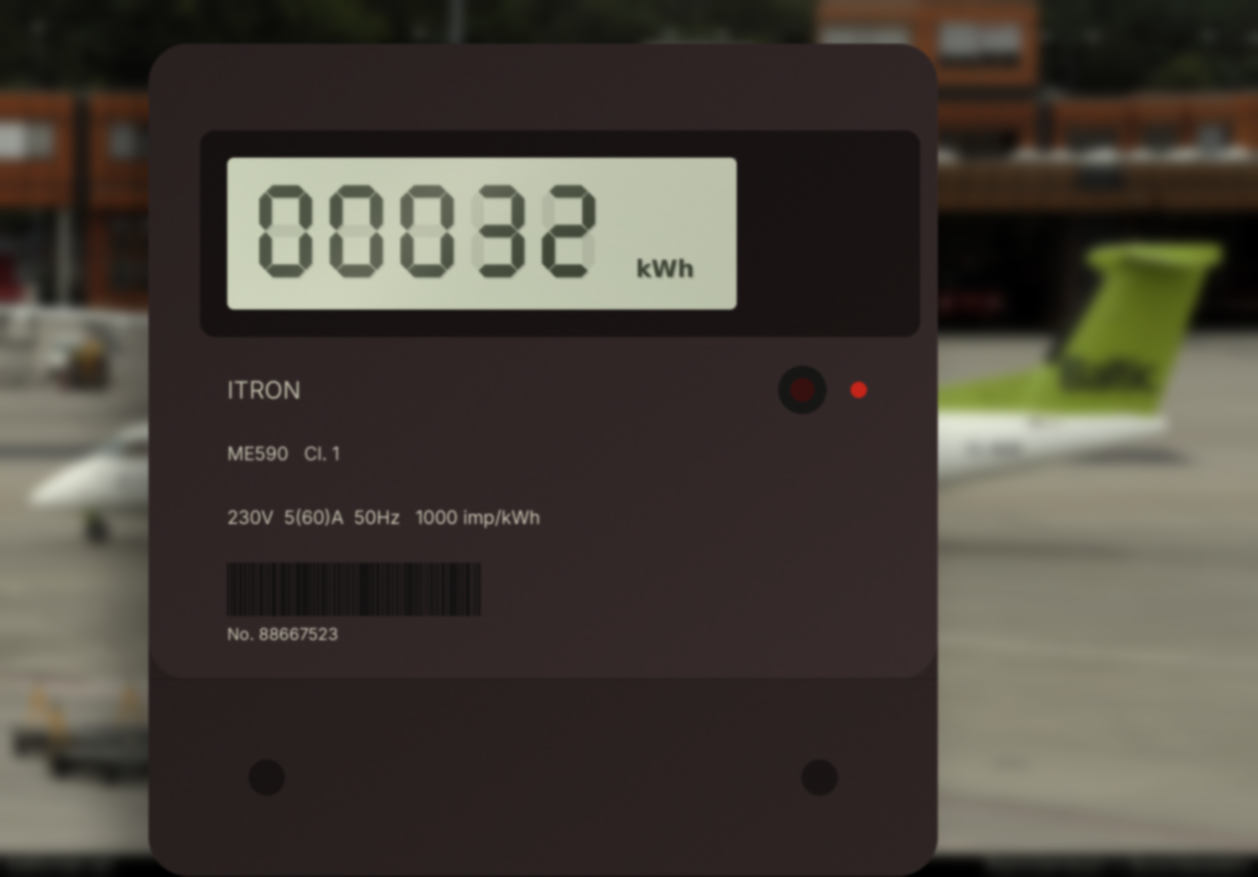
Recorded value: 32 kWh
